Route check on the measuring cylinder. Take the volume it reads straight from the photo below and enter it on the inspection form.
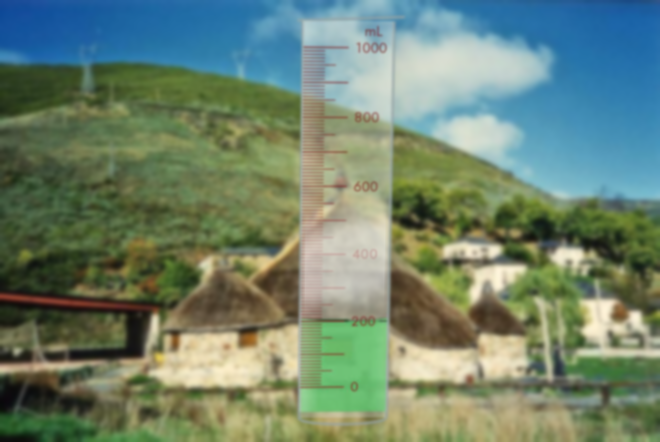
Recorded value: 200 mL
